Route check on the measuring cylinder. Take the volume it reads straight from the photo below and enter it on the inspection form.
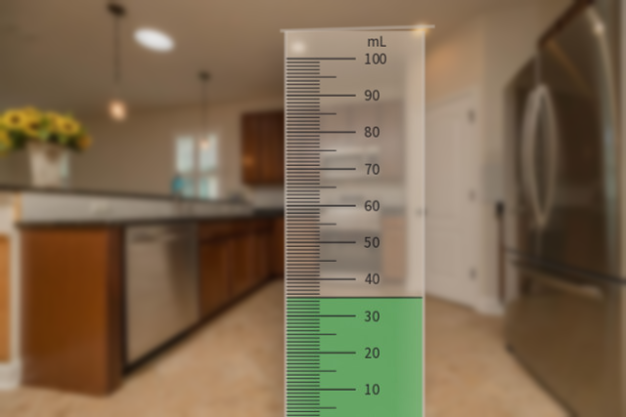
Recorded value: 35 mL
